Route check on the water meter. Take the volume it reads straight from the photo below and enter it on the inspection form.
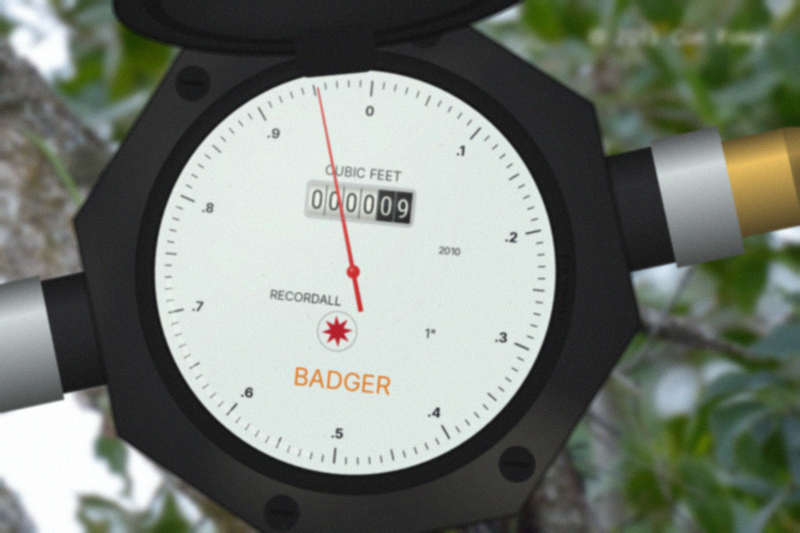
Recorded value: 8.95 ft³
